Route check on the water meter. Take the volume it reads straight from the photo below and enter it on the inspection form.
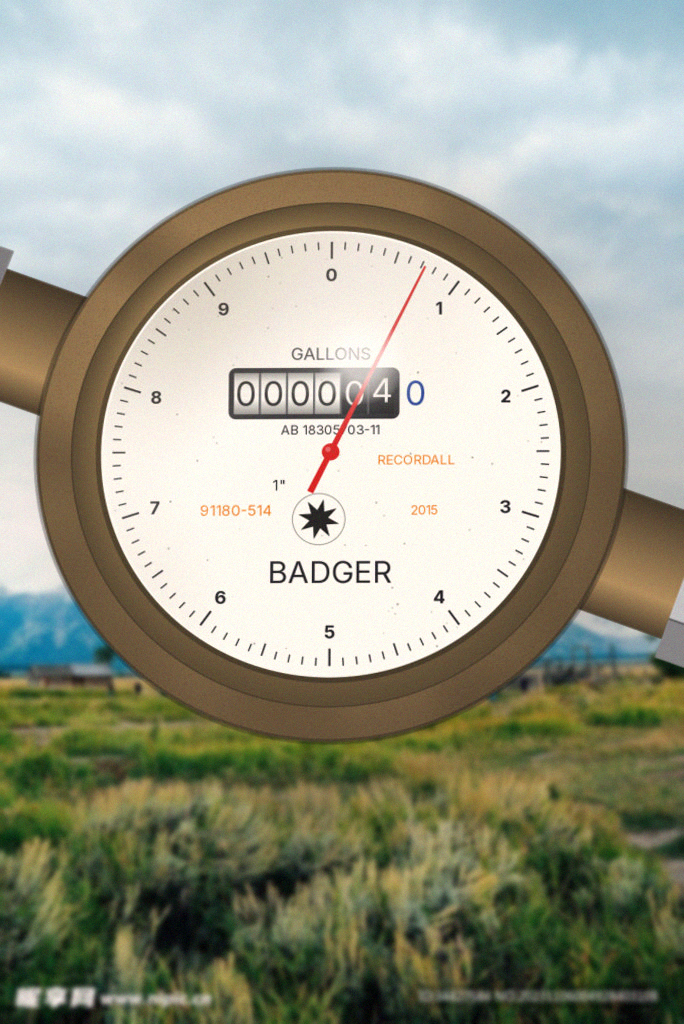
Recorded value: 40.7 gal
